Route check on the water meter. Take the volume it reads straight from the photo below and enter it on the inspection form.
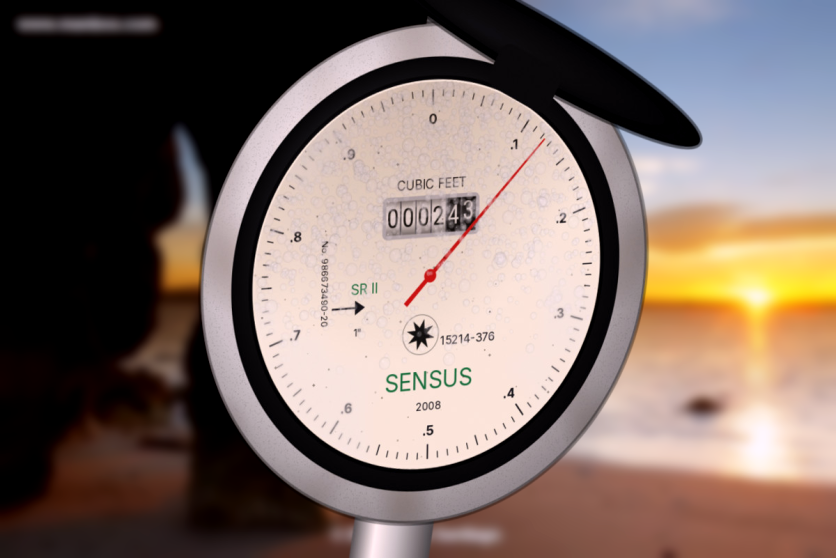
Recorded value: 243.12 ft³
